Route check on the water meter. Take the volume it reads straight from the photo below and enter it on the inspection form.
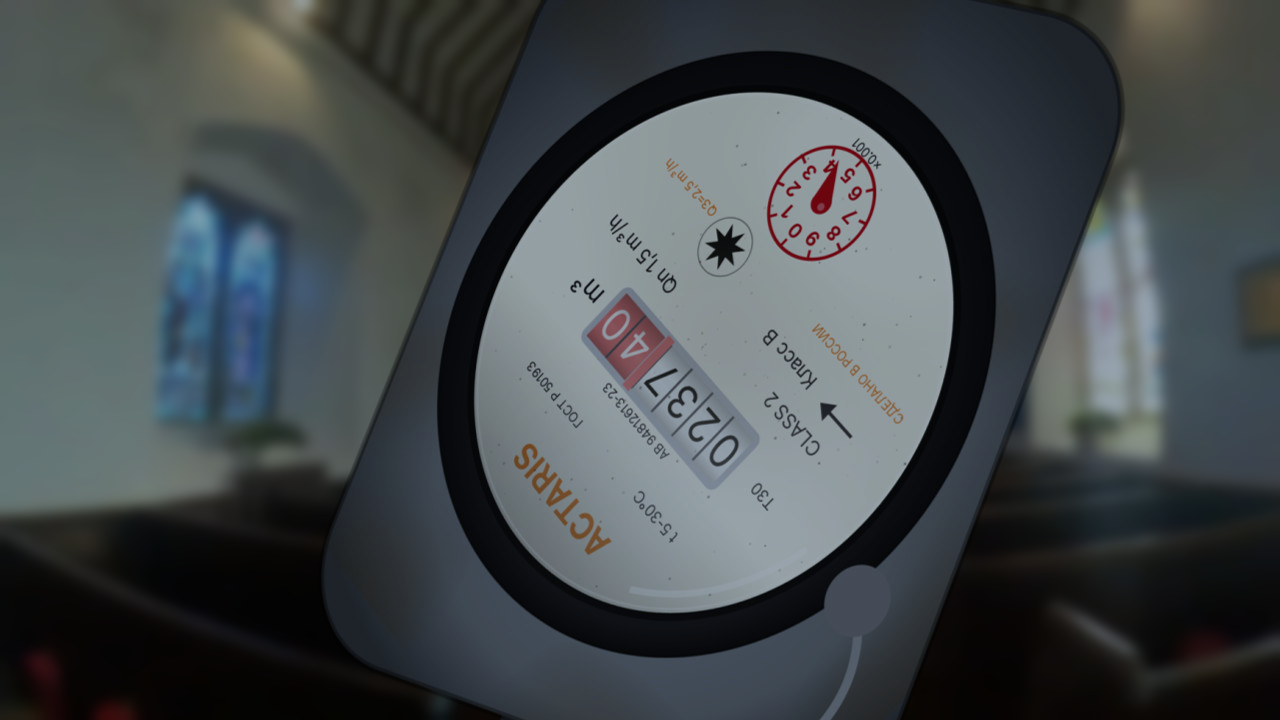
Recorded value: 237.404 m³
